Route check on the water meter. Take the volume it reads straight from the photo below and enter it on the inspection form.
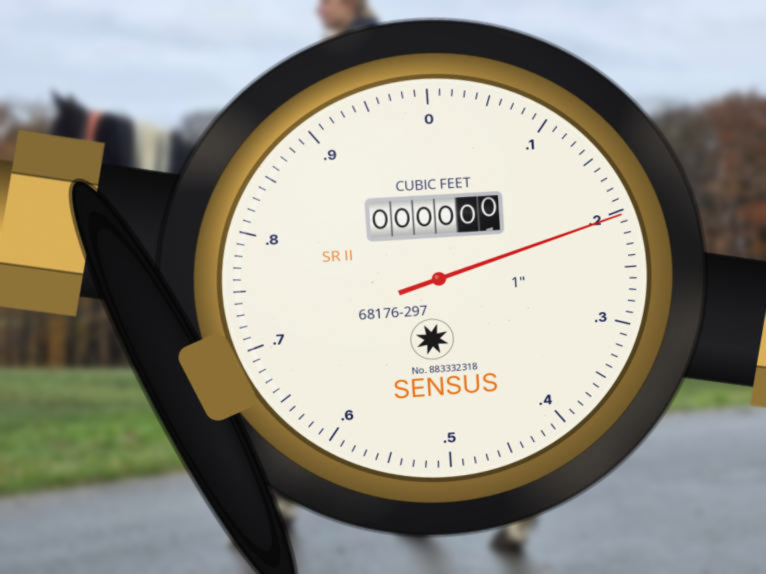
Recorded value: 0.20 ft³
